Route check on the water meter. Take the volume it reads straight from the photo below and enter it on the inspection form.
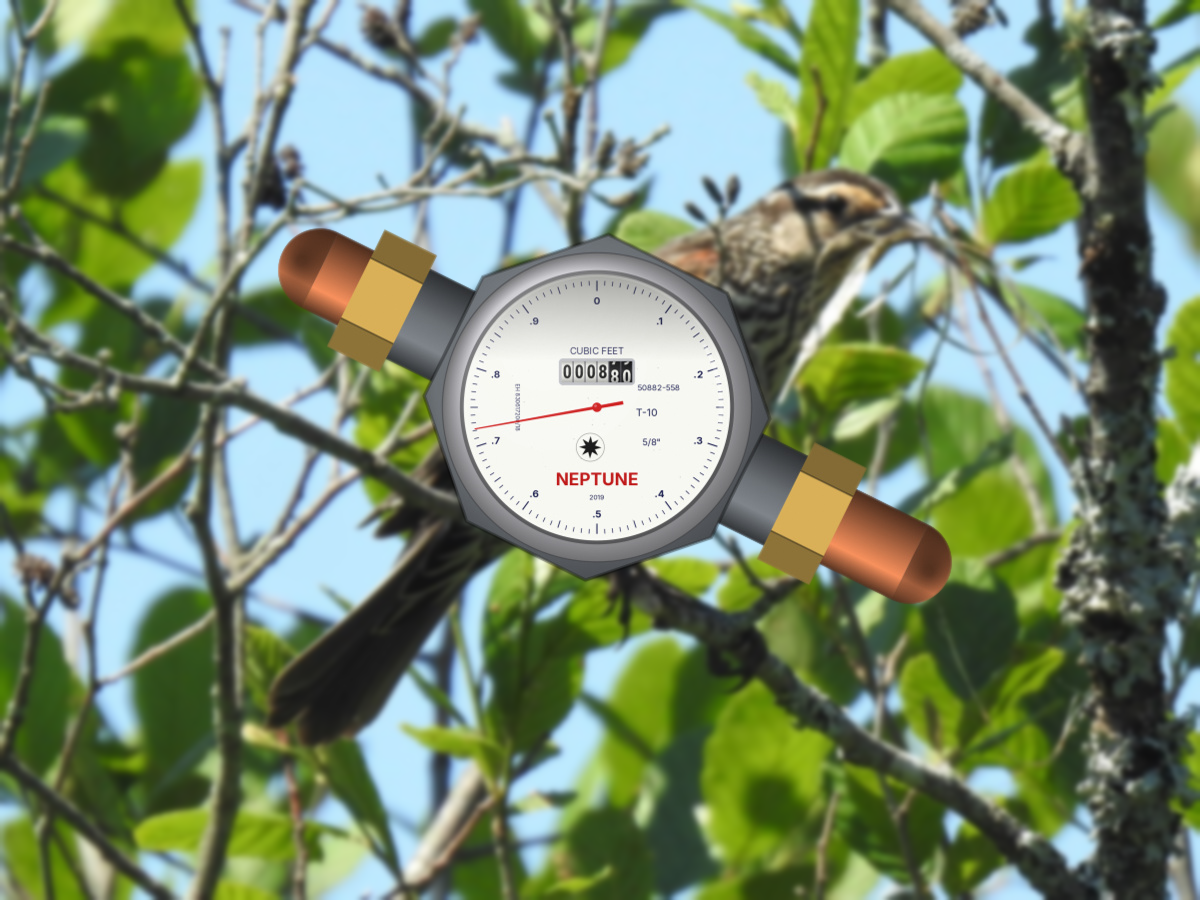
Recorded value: 879.72 ft³
